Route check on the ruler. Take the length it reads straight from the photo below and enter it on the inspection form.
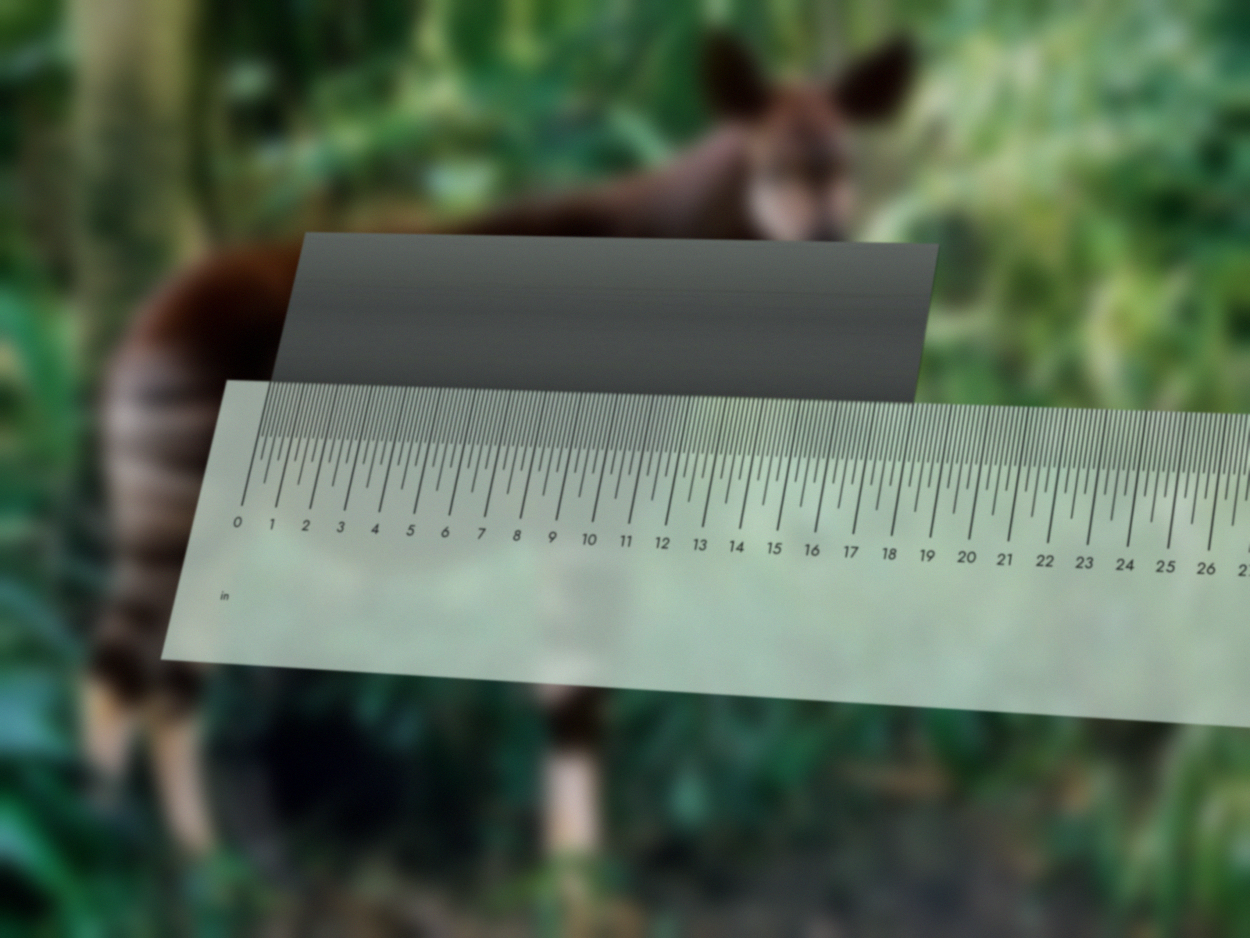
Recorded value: 18 in
